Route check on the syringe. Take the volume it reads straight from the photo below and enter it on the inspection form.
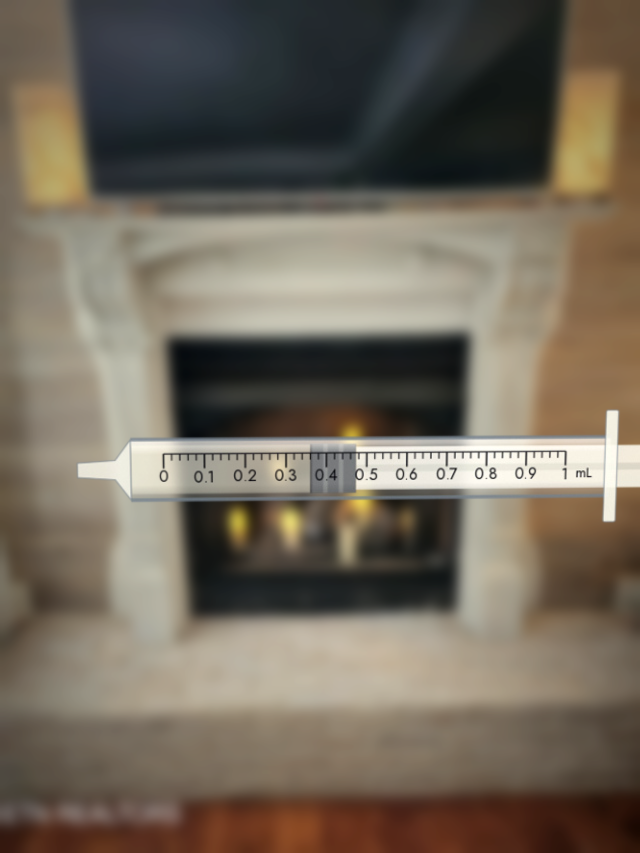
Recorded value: 0.36 mL
